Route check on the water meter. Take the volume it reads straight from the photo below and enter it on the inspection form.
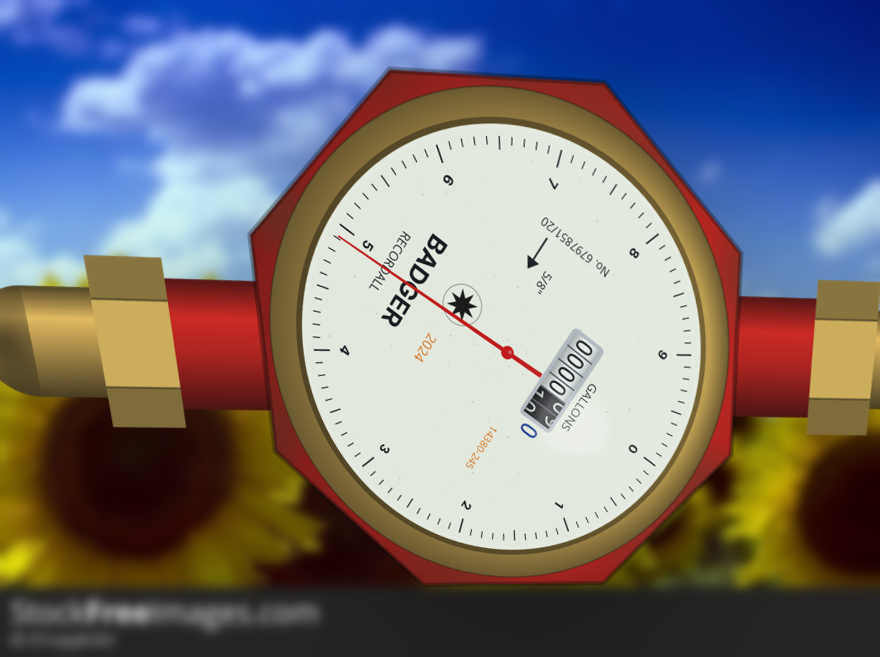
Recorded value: 94.9 gal
